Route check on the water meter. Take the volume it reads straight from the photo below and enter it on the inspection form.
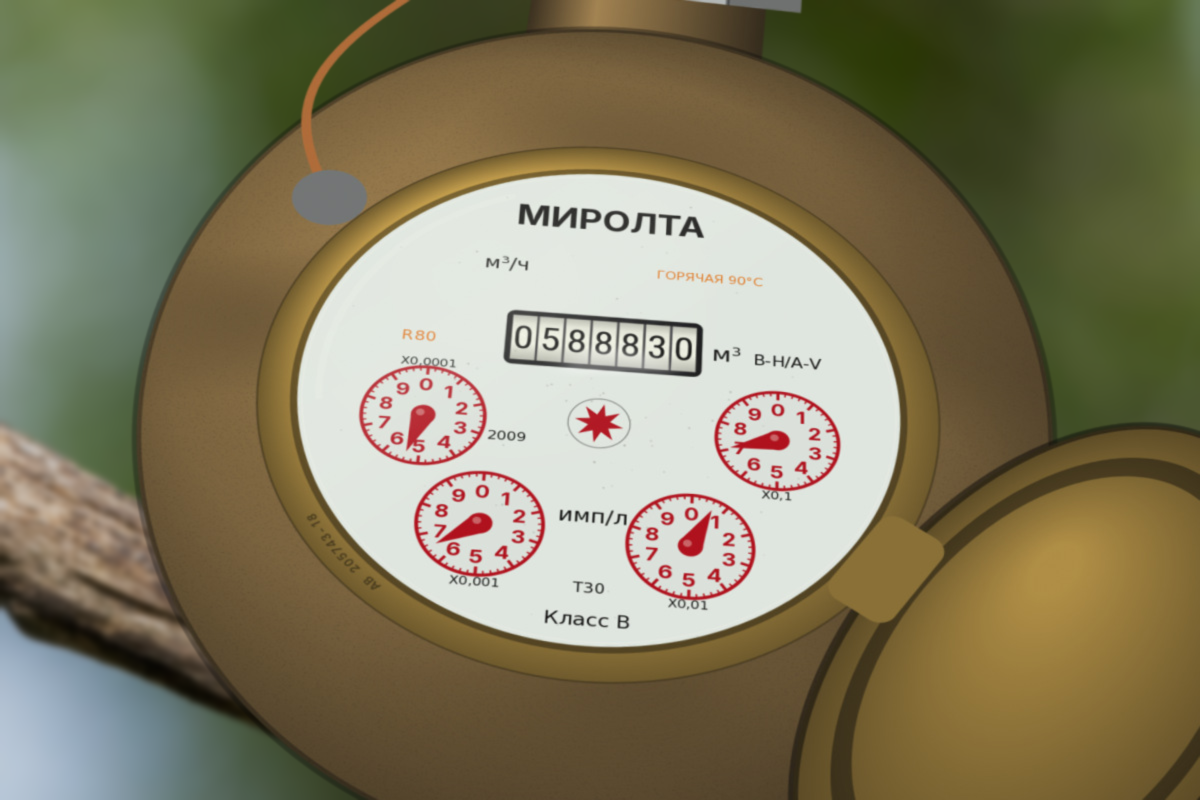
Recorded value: 588830.7065 m³
